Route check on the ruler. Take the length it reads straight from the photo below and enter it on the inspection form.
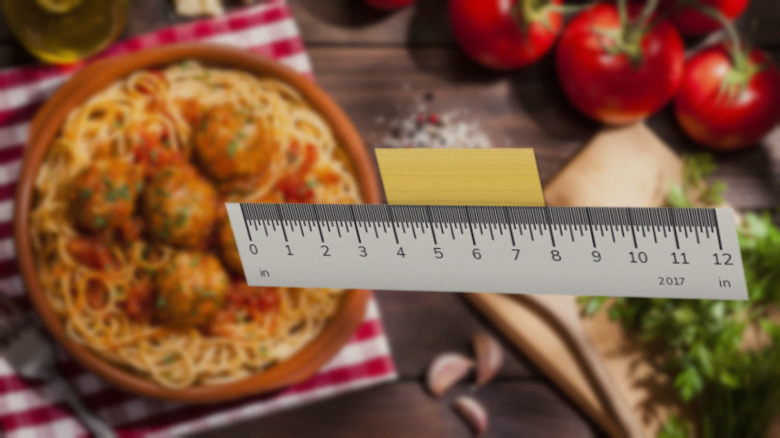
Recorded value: 4 in
